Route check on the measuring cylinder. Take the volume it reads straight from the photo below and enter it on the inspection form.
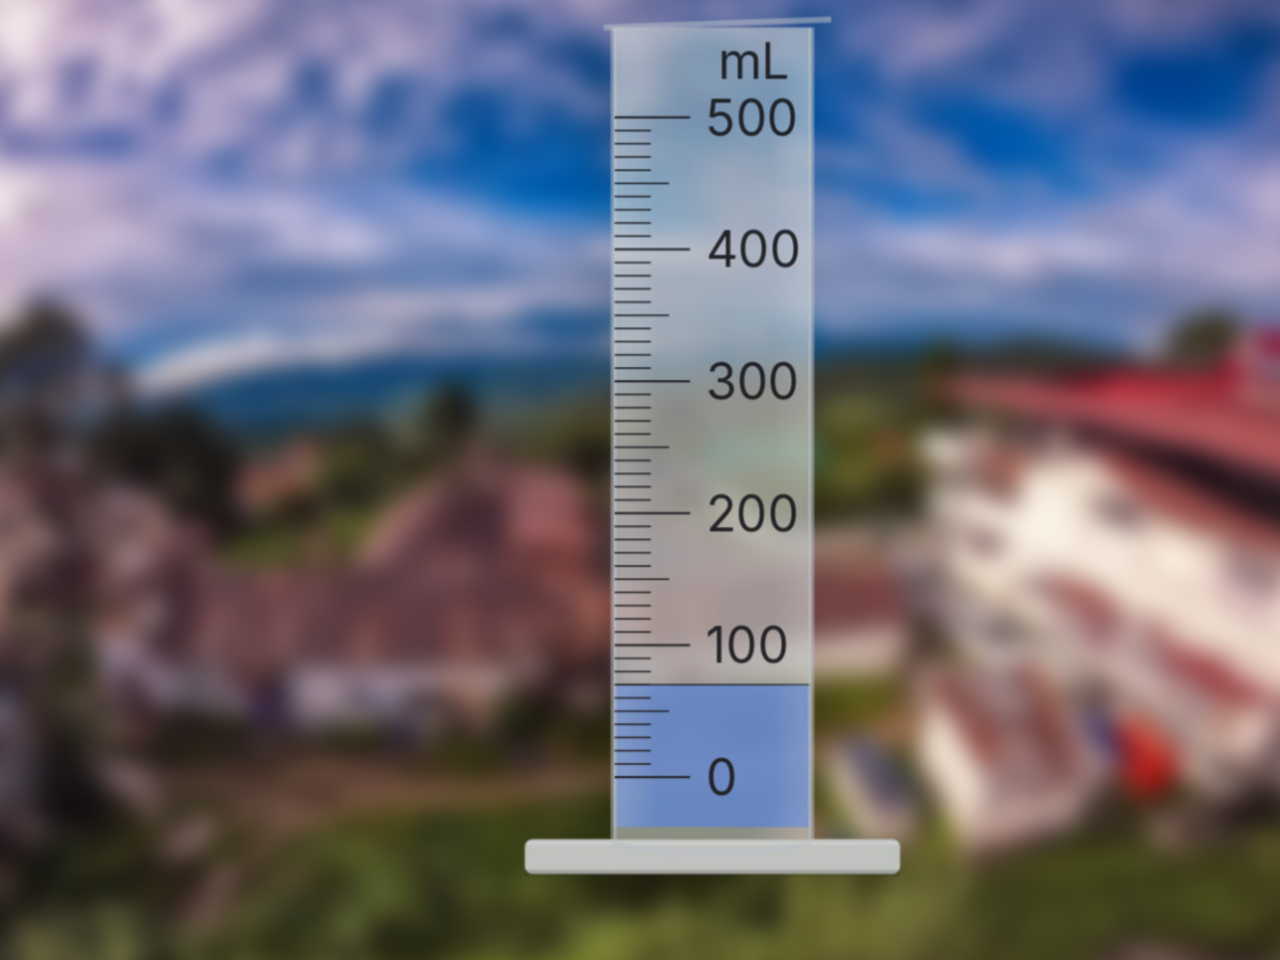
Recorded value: 70 mL
